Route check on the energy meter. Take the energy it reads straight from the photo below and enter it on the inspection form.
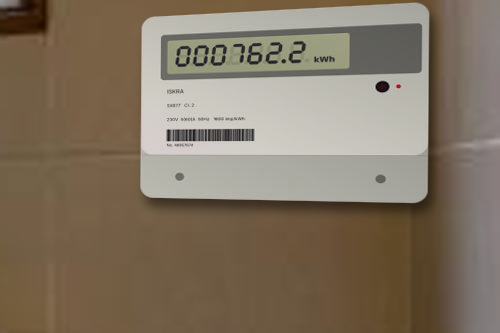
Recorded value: 762.2 kWh
